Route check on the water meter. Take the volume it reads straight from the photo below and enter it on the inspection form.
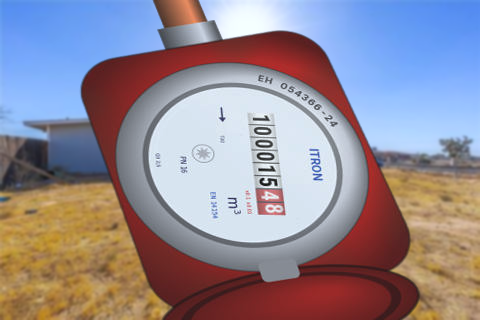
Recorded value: 100015.48 m³
